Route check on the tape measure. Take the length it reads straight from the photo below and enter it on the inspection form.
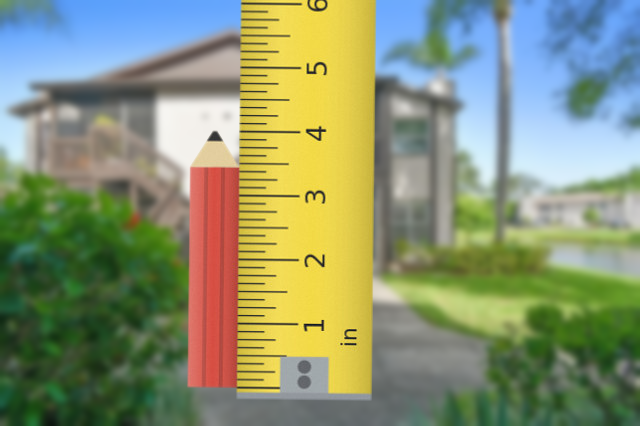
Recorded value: 4 in
